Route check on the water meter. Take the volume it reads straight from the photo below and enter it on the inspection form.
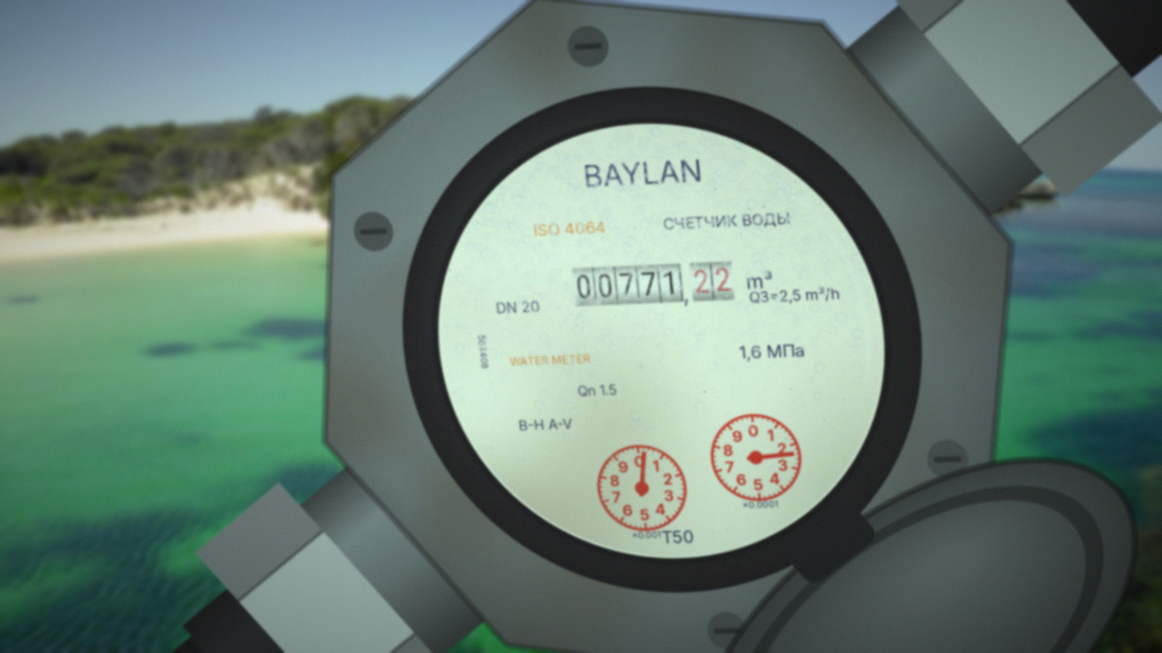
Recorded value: 771.2202 m³
